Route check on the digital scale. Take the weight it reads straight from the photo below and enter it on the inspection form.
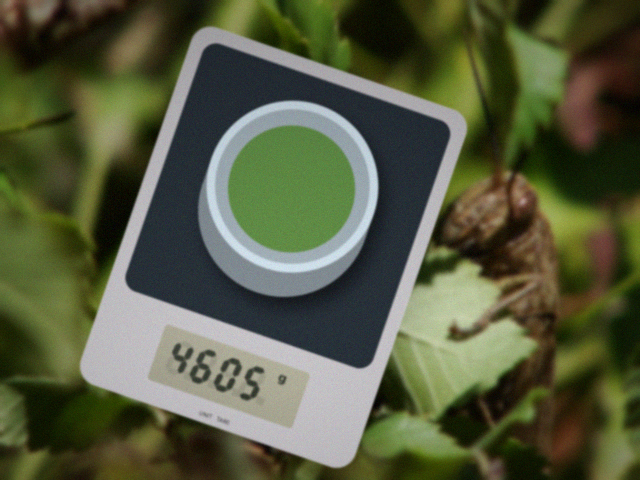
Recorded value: 4605 g
